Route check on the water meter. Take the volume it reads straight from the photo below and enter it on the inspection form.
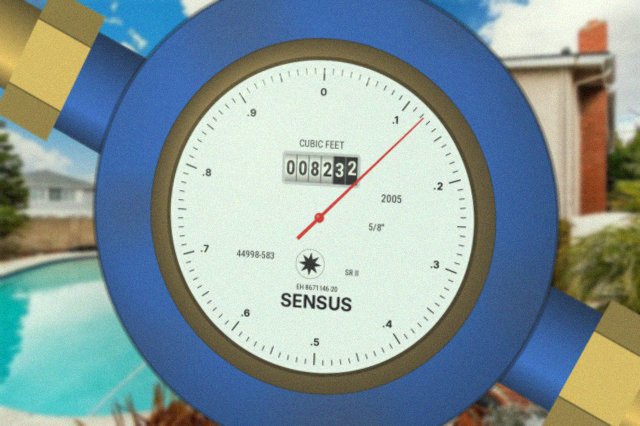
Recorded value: 8232.12 ft³
